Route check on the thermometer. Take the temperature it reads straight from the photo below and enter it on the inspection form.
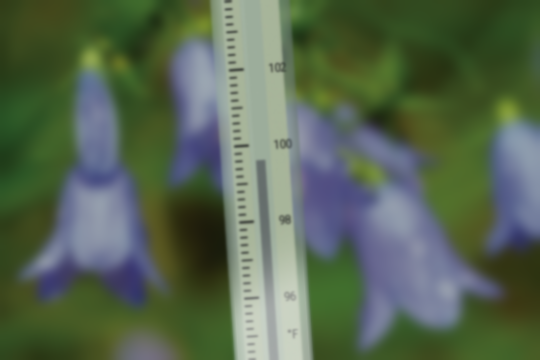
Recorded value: 99.6 °F
